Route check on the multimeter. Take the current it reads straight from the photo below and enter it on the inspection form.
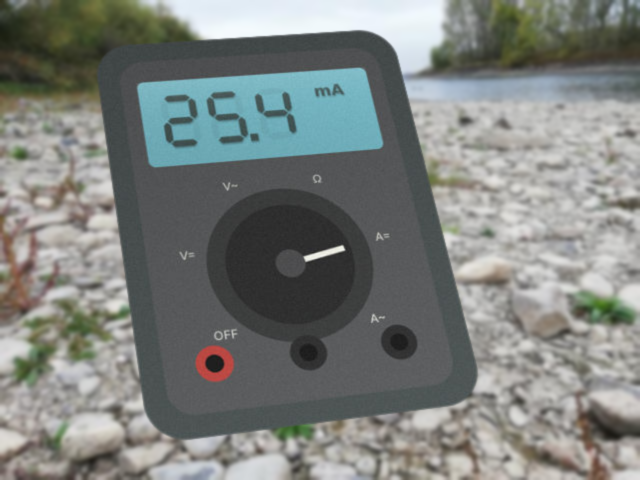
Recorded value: 25.4 mA
